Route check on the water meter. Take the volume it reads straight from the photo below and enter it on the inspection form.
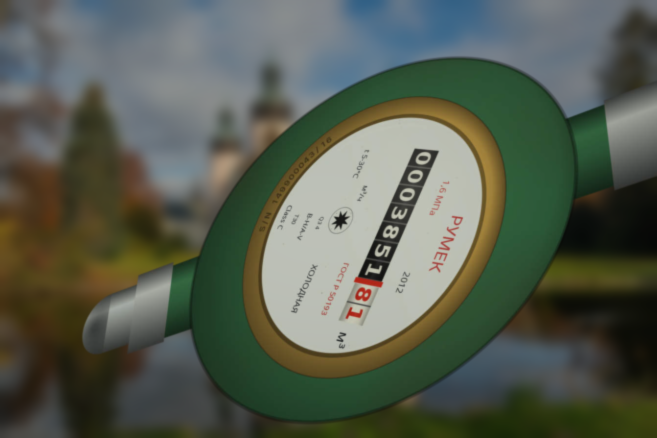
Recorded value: 3851.81 m³
